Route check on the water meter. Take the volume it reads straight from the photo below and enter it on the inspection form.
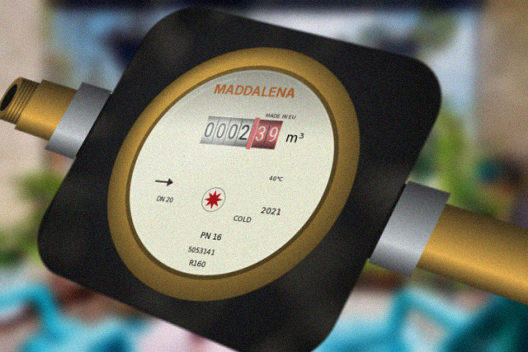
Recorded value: 2.39 m³
